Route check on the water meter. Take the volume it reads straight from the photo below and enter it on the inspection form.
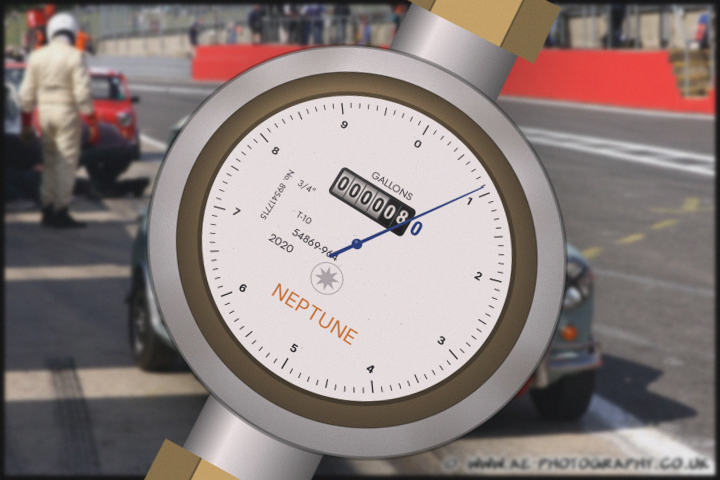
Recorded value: 80.9 gal
